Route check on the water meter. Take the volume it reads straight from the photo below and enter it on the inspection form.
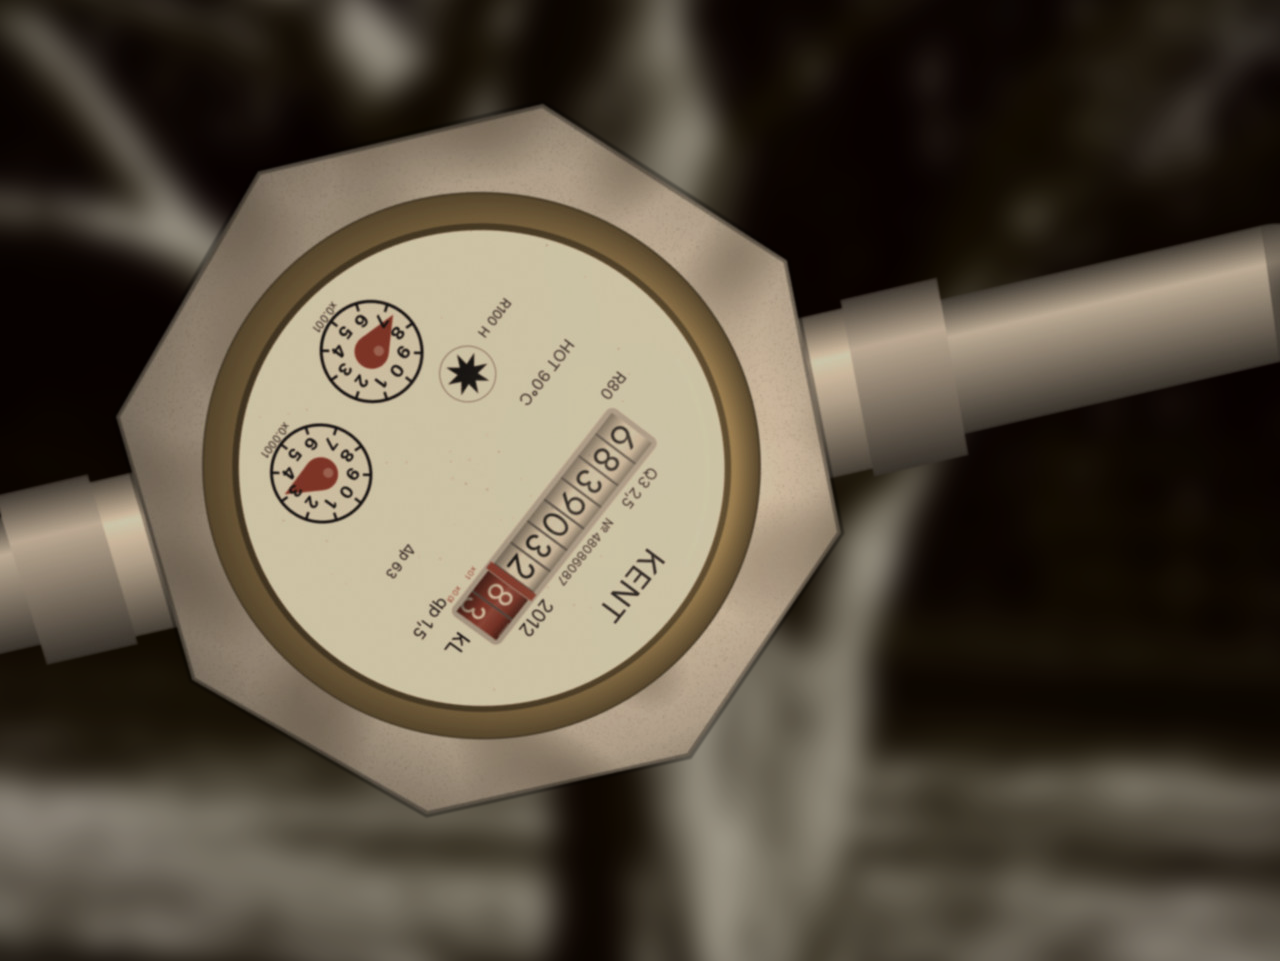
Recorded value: 6839032.8273 kL
